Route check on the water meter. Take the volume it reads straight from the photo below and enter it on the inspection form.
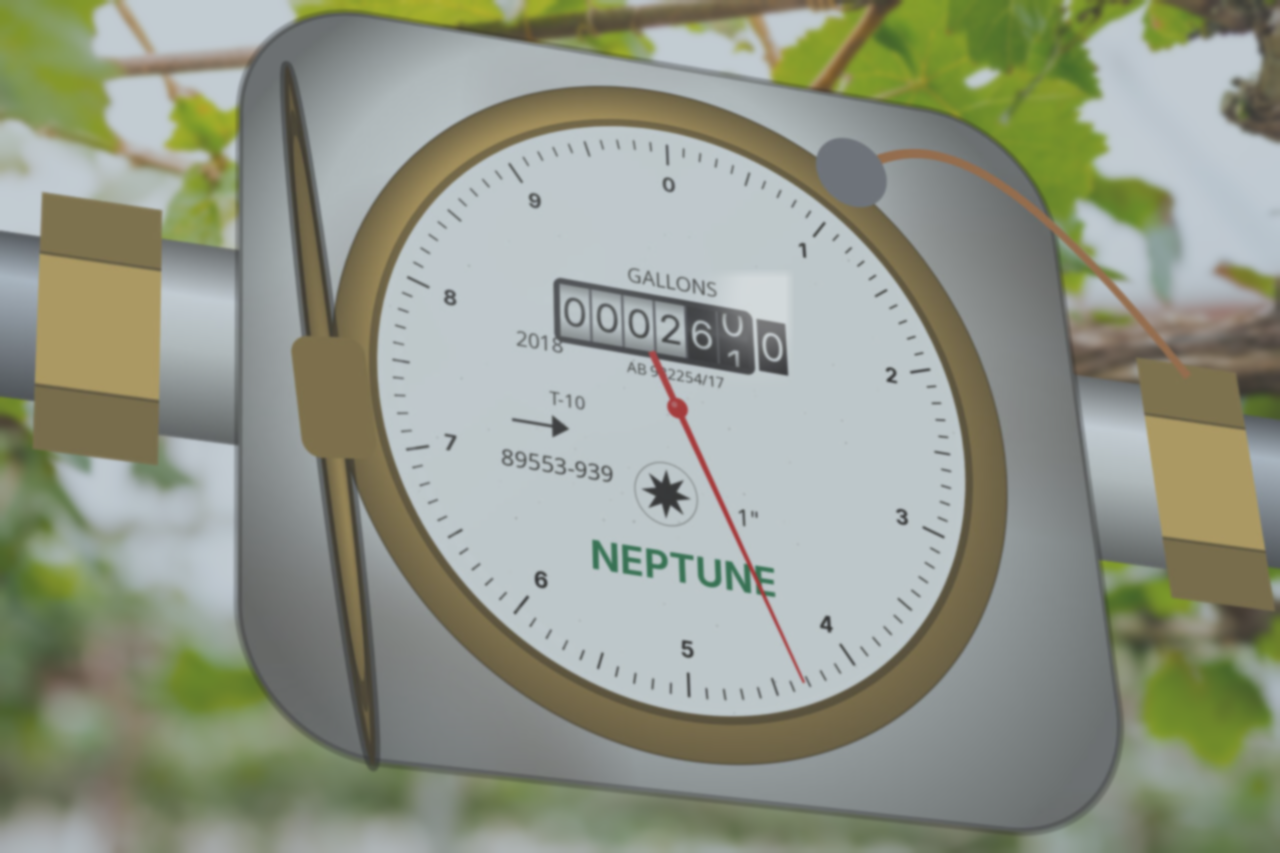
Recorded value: 2604.3 gal
